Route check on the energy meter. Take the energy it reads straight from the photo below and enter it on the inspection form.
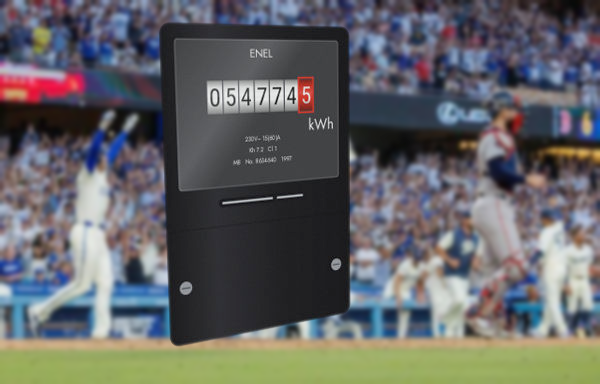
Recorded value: 54774.5 kWh
